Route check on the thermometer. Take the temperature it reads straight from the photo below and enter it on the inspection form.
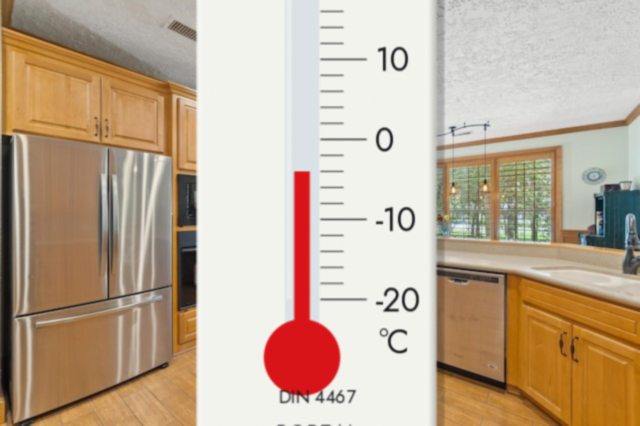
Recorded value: -4 °C
